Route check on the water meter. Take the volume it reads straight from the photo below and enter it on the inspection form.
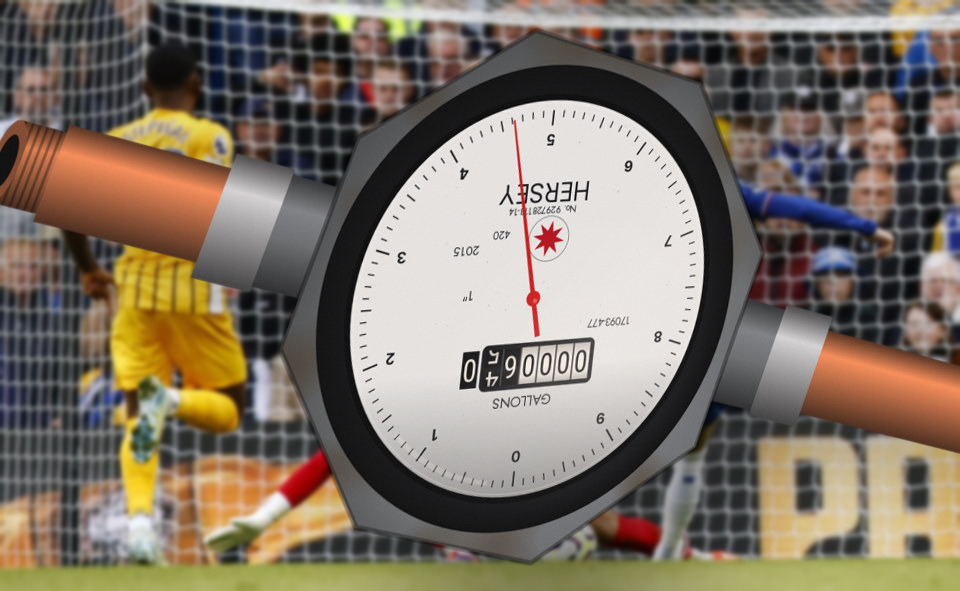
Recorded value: 644.6 gal
